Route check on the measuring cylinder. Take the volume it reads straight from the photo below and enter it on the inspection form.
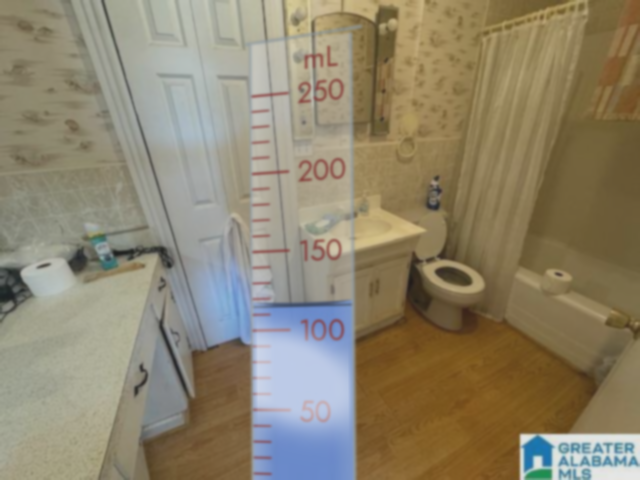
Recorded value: 115 mL
